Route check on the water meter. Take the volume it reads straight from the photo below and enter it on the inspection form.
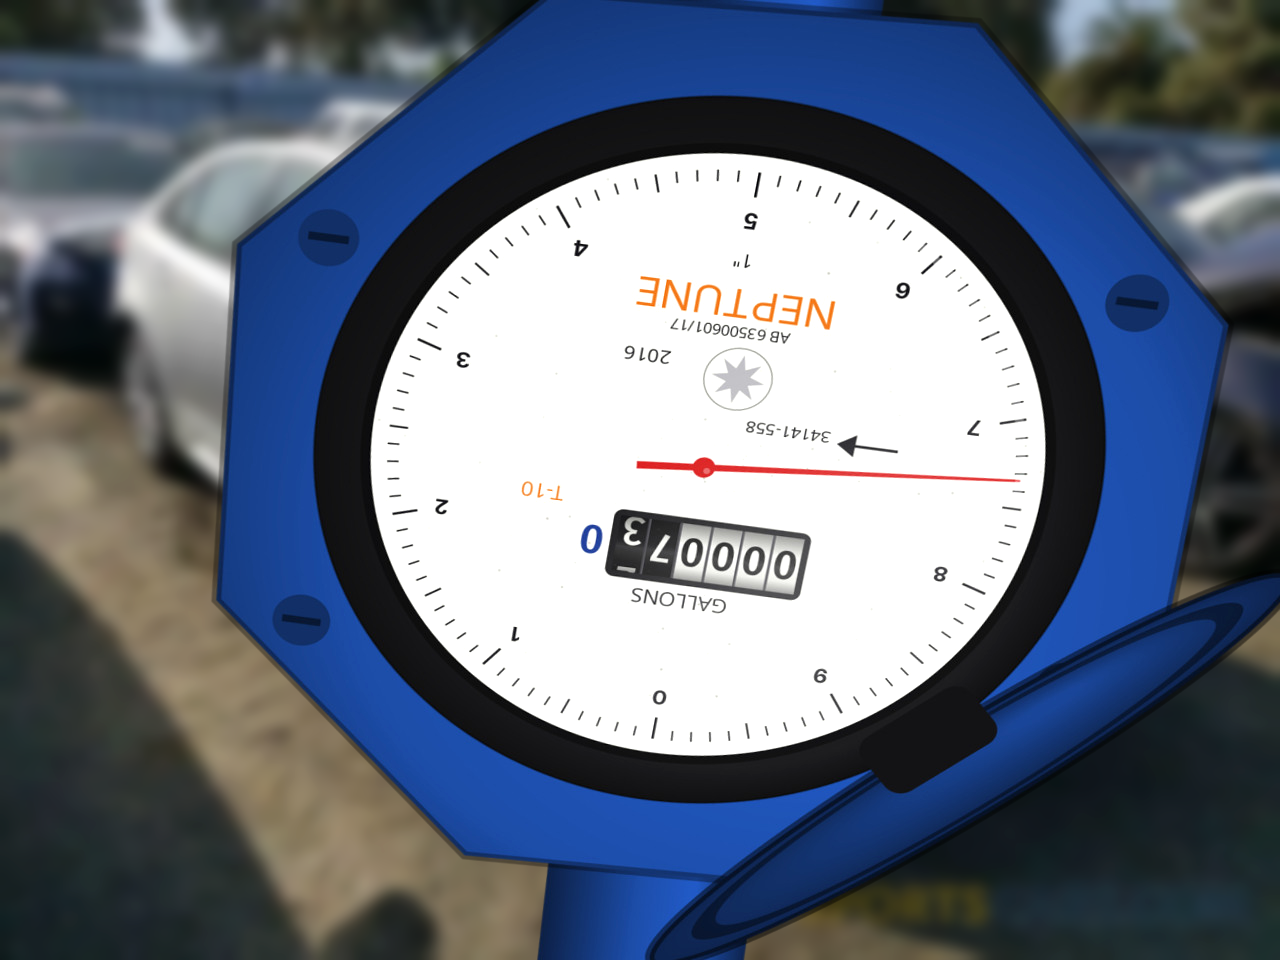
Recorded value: 727.3 gal
